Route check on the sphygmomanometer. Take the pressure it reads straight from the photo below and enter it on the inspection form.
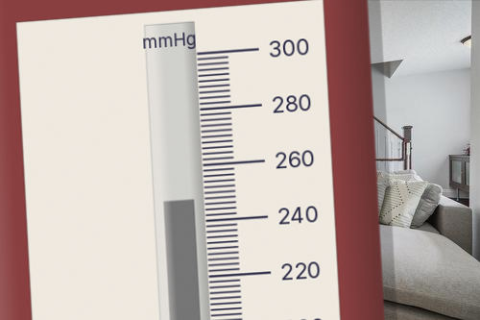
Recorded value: 248 mmHg
